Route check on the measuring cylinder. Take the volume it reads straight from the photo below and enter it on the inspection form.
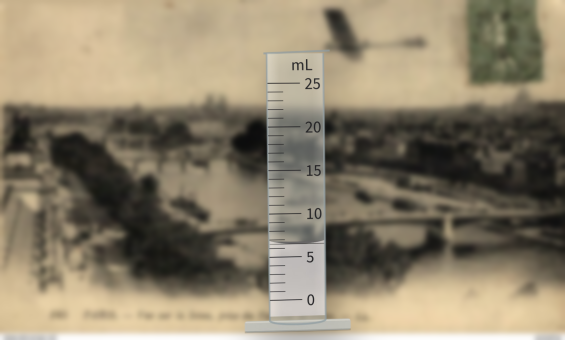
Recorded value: 6.5 mL
